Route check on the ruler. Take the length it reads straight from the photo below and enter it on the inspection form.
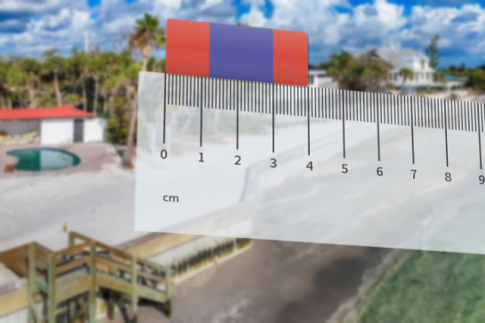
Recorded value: 4 cm
